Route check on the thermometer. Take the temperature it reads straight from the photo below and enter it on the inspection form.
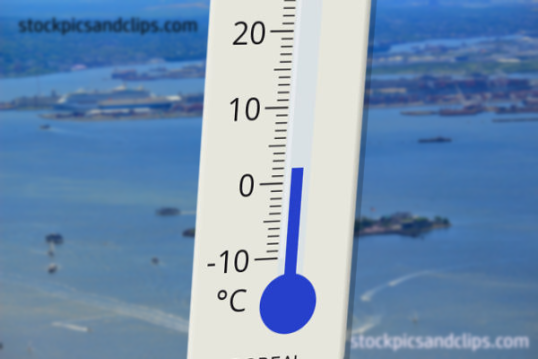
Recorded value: 2 °C
